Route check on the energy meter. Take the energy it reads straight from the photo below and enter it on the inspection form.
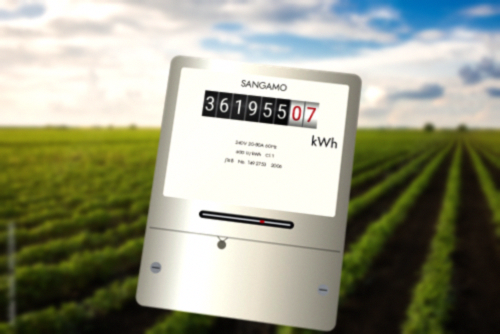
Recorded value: 361955.07 kWh
